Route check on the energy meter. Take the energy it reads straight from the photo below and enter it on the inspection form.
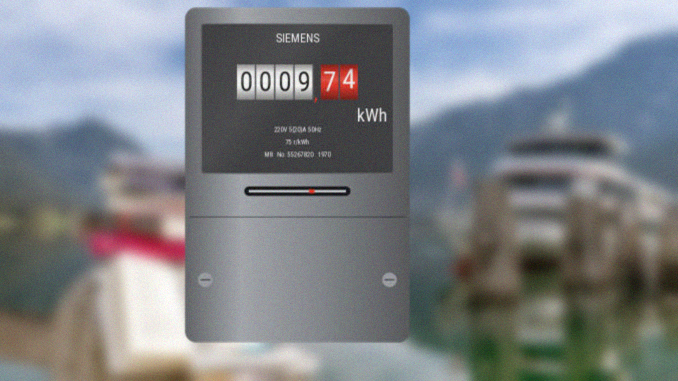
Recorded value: 9.74 kWh
